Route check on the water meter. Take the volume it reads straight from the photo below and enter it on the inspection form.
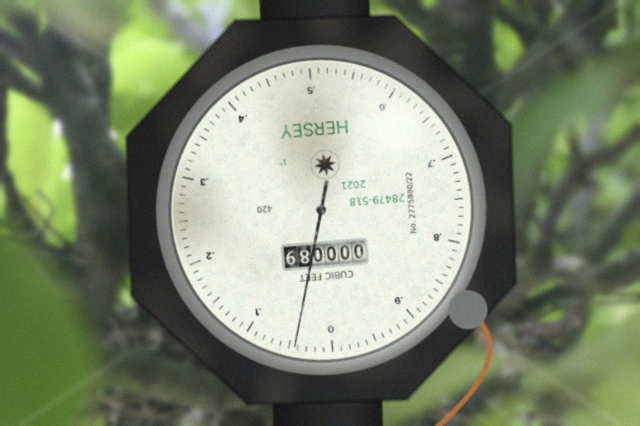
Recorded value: 89.04 ft³
